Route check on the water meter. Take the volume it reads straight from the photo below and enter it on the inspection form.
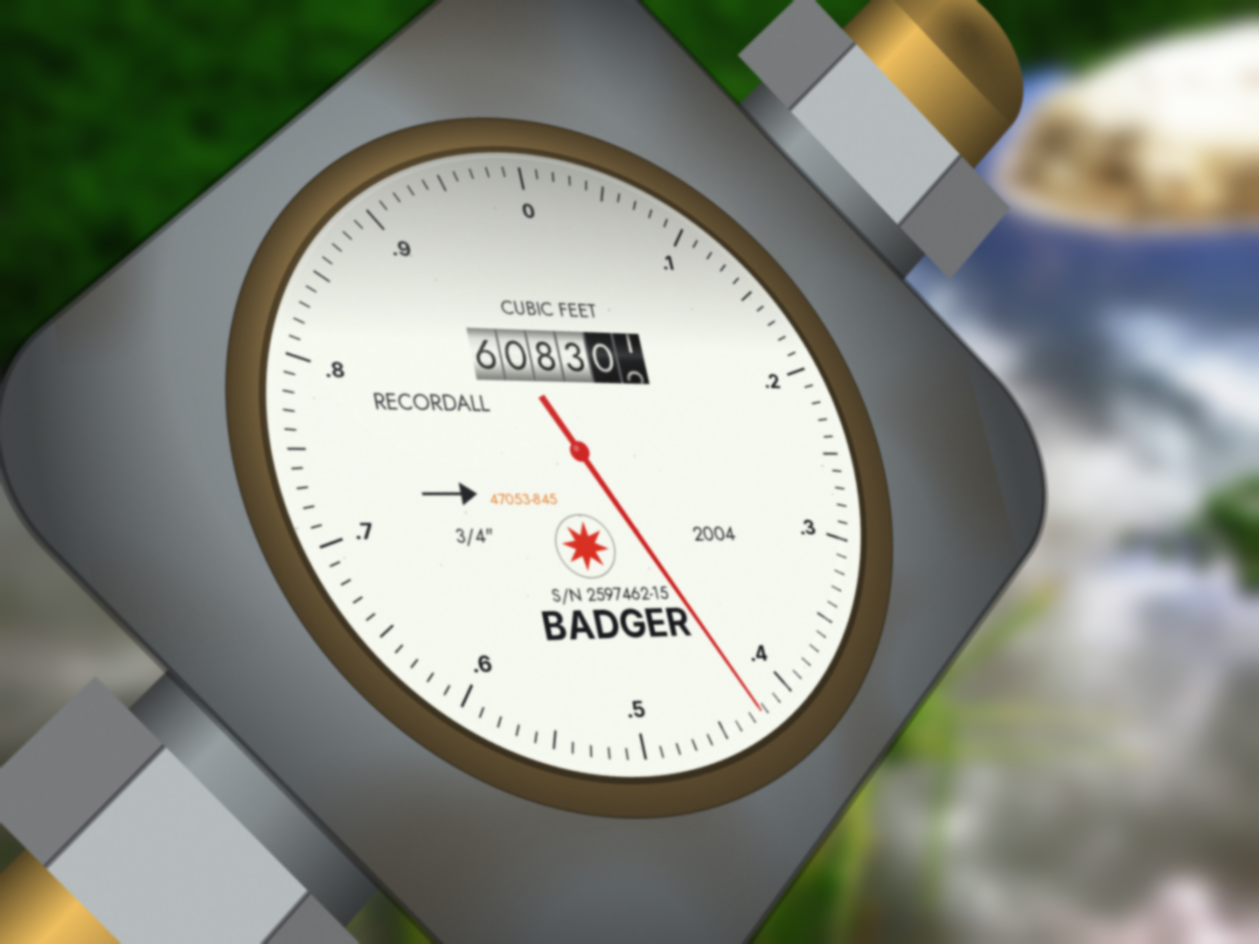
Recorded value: 608301.42 ft³
